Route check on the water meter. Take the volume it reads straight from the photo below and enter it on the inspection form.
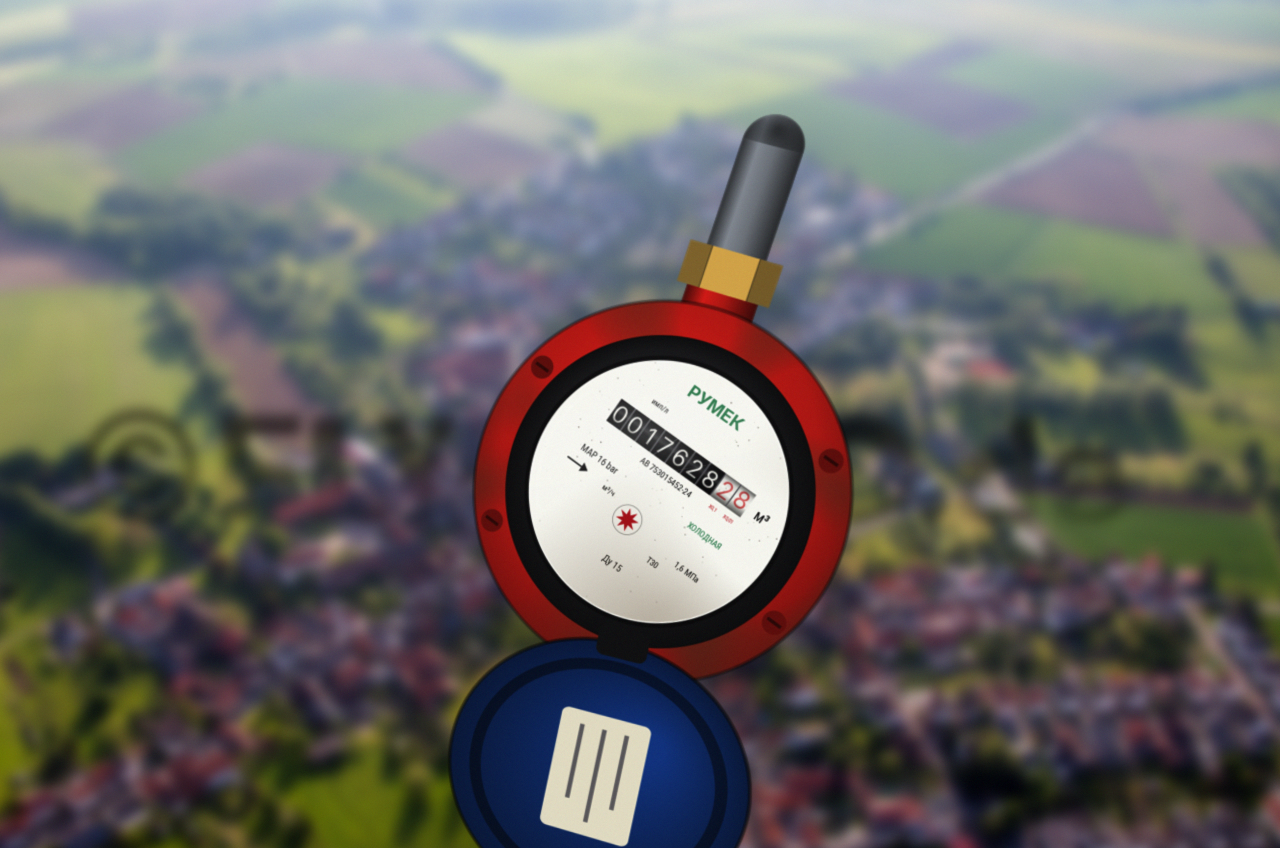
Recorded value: 17628.28 m³
